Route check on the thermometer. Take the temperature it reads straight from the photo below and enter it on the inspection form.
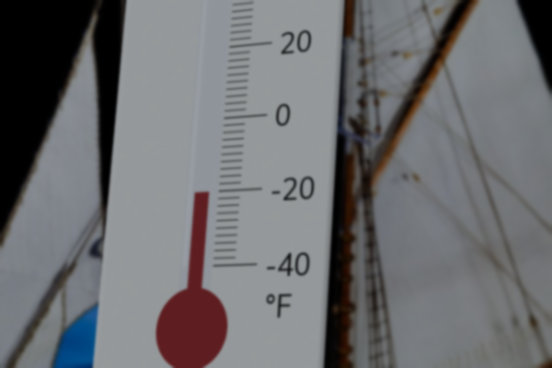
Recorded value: -20 °F
